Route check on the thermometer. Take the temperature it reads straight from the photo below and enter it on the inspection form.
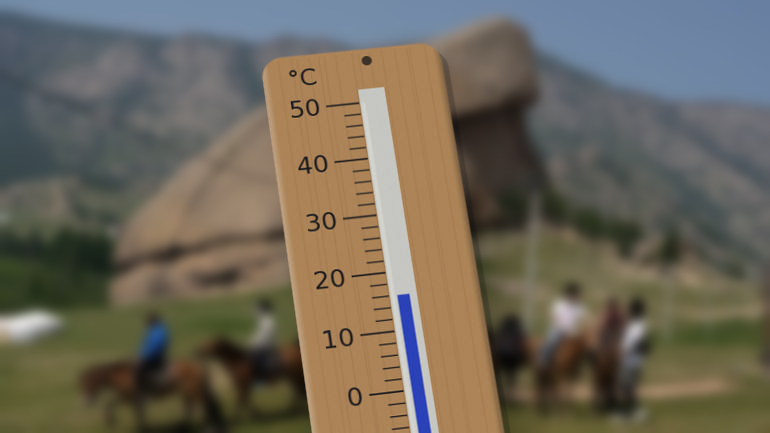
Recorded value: 16 °C
